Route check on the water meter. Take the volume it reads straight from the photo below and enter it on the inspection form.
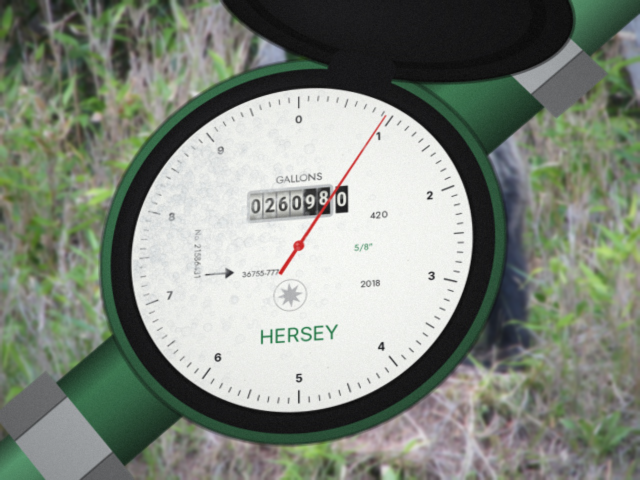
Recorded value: 260980.9 gal
